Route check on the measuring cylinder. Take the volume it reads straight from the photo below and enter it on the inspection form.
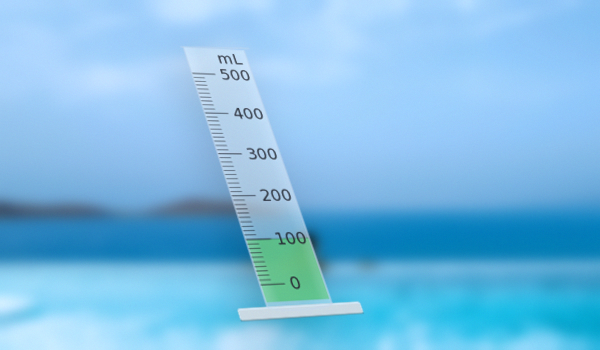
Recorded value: 100 mL
